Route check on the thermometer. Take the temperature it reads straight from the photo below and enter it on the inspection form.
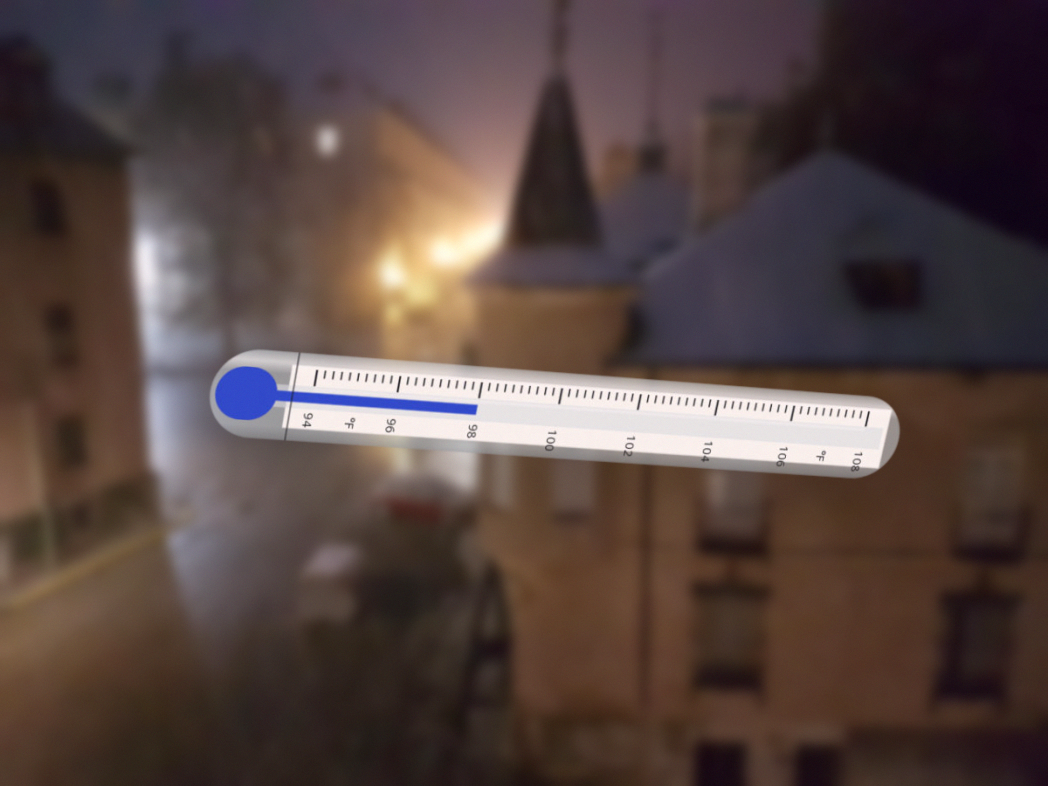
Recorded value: 98 °F
